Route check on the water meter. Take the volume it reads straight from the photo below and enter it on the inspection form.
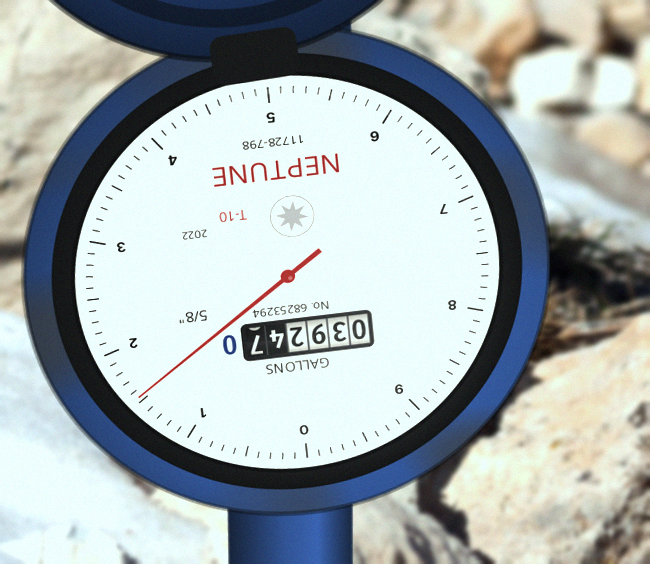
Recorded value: 392471.5 gal
